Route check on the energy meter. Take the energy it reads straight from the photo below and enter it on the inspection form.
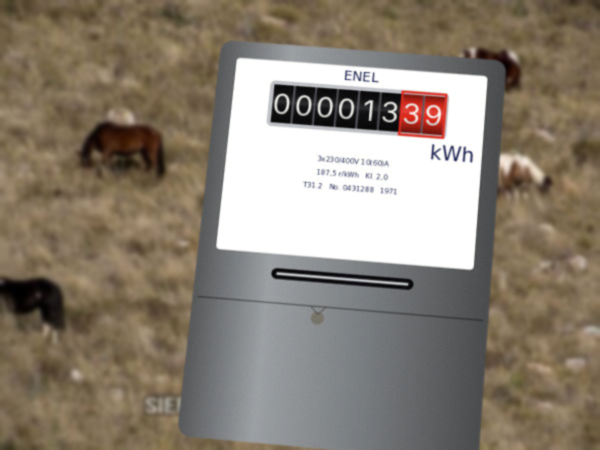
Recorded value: 13.39 kWh
